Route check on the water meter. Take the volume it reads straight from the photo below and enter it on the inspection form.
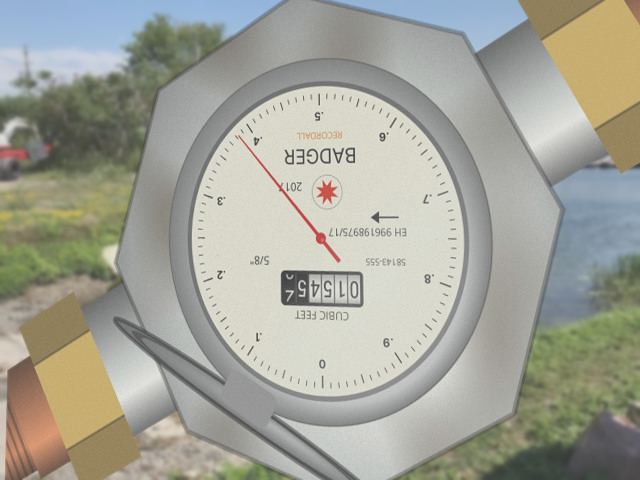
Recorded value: 15452.38 ft³
